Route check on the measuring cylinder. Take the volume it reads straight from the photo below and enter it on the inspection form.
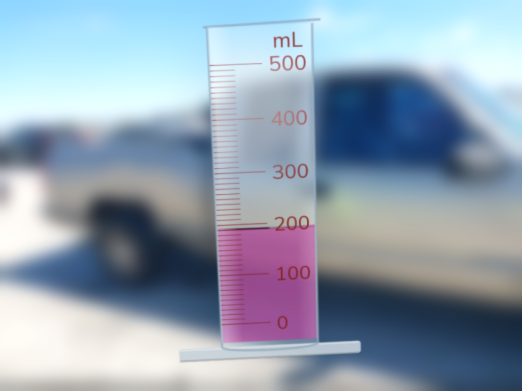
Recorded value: 190 mL
